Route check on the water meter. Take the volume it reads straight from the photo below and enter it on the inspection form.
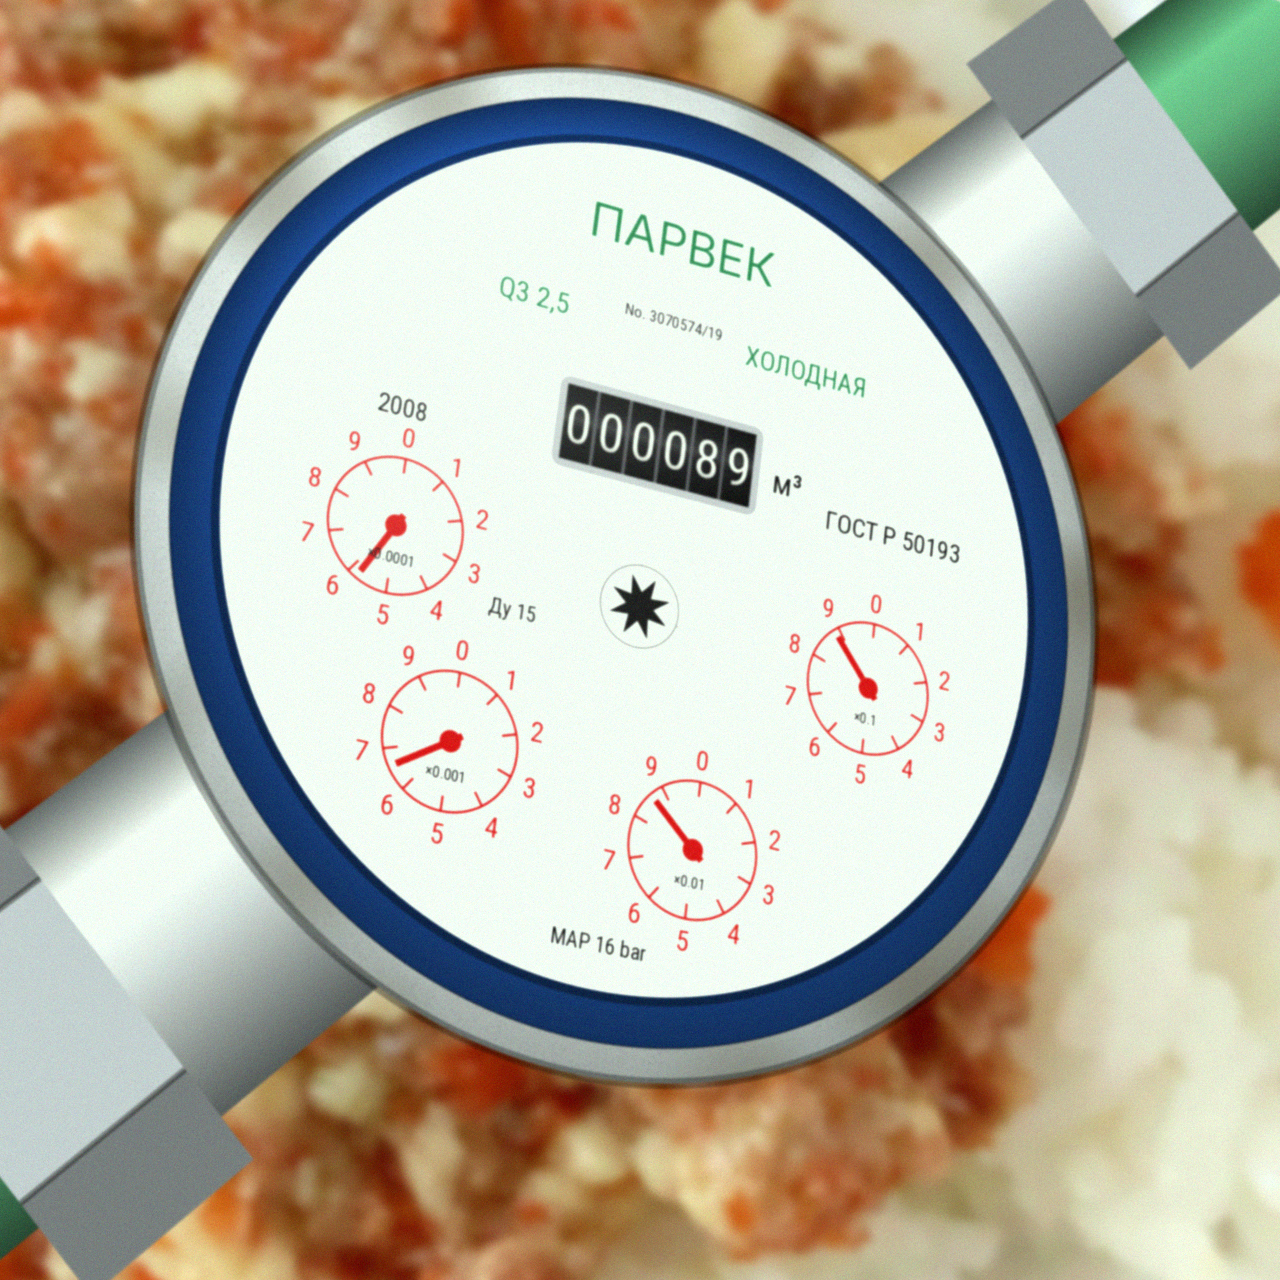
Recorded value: 89.8865 m³
